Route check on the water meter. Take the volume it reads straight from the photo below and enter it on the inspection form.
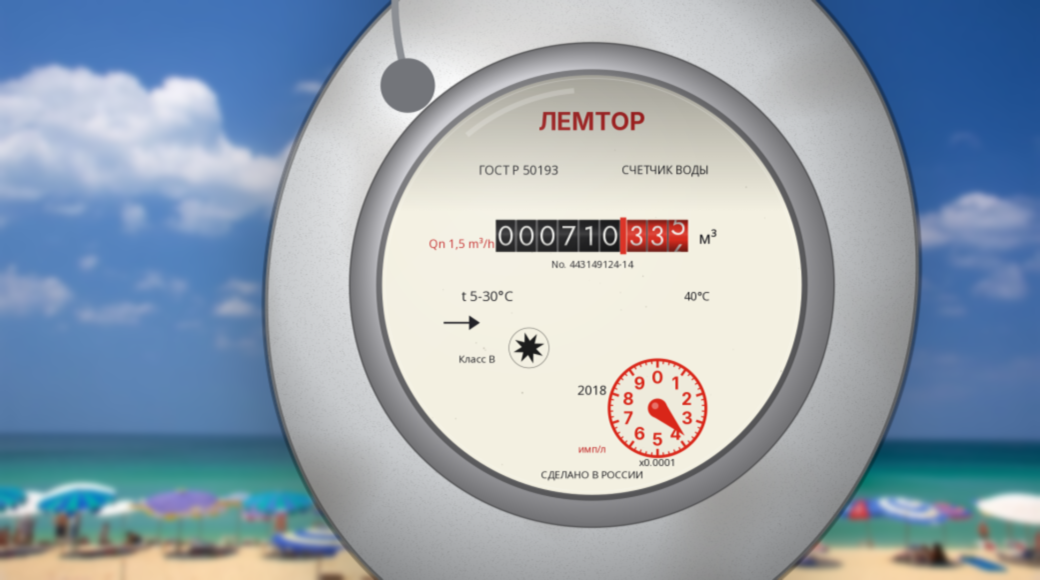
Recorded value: 710.3353 m³
